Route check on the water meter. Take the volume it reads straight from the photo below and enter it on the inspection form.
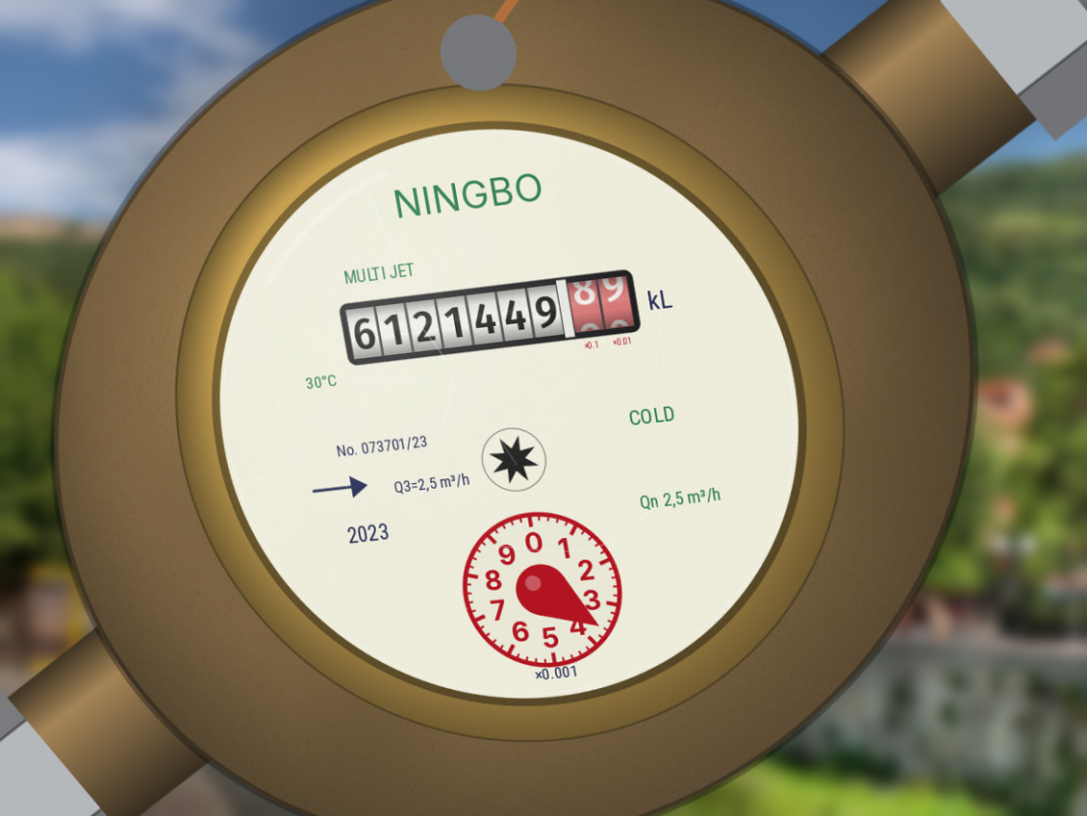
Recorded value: 6121449.893 kL
